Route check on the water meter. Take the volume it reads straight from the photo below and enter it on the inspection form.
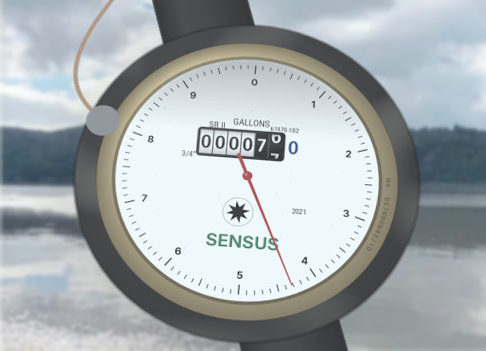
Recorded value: 764.3 gal
